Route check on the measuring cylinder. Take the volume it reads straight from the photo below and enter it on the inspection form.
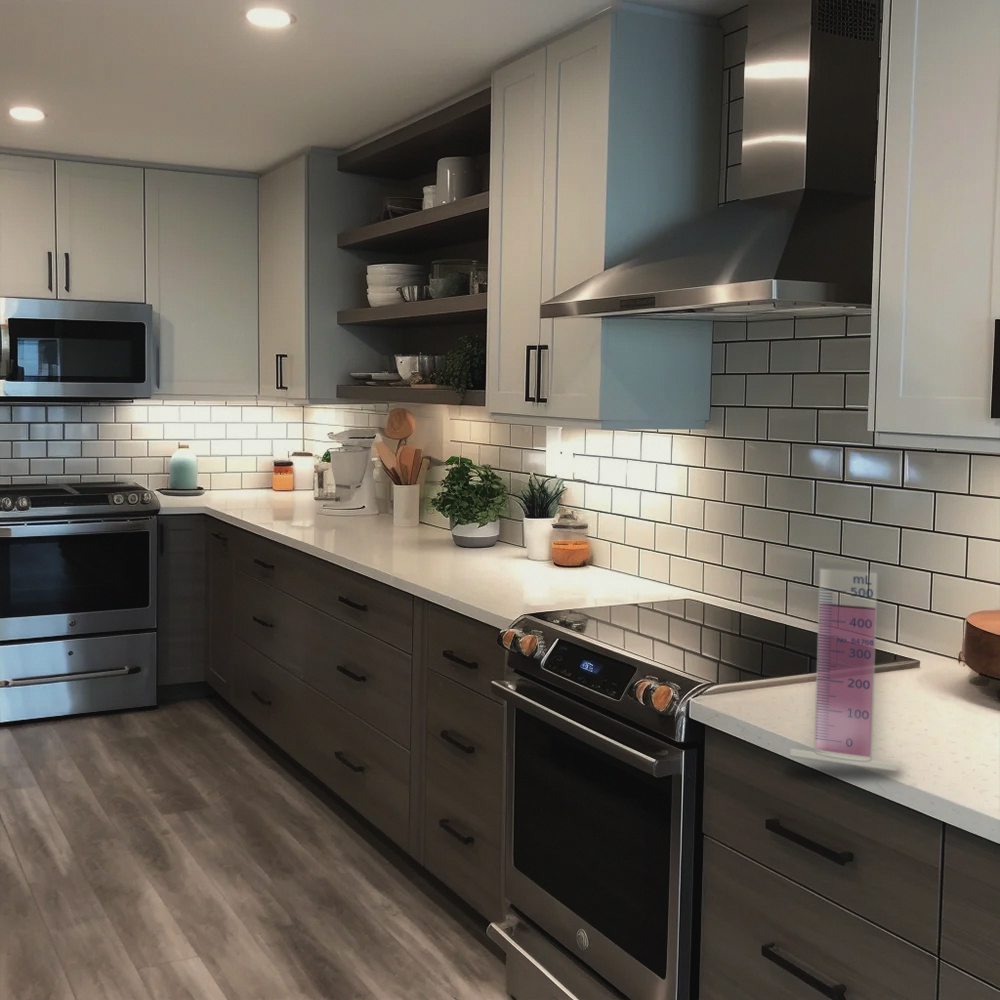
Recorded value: 450 mL
